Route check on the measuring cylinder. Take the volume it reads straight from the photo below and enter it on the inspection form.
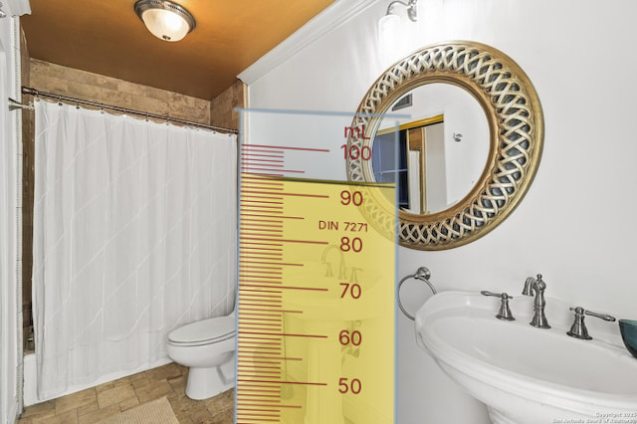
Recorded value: 93 mL
